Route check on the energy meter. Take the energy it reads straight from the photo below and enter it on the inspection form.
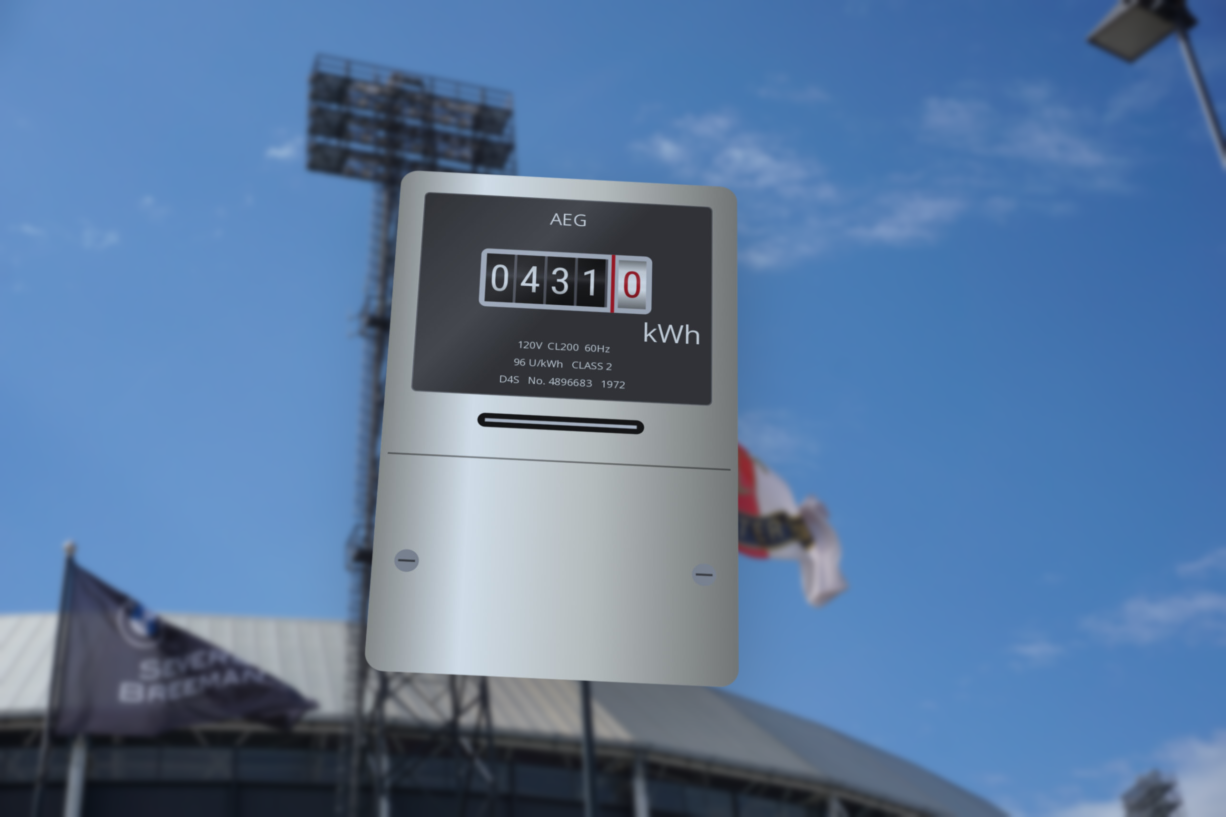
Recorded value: 431.0 kWh
